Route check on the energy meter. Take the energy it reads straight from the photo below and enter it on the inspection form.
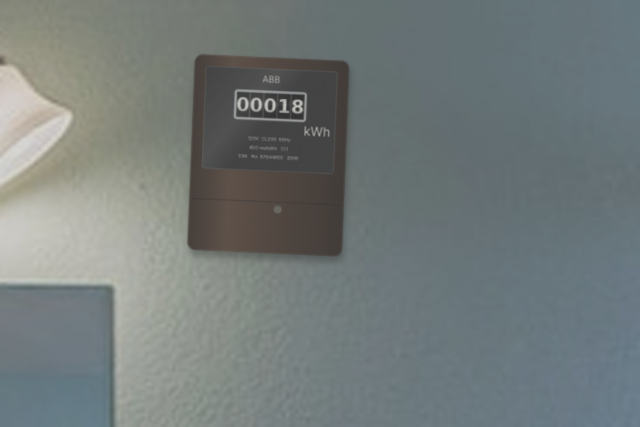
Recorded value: 18 kWh
